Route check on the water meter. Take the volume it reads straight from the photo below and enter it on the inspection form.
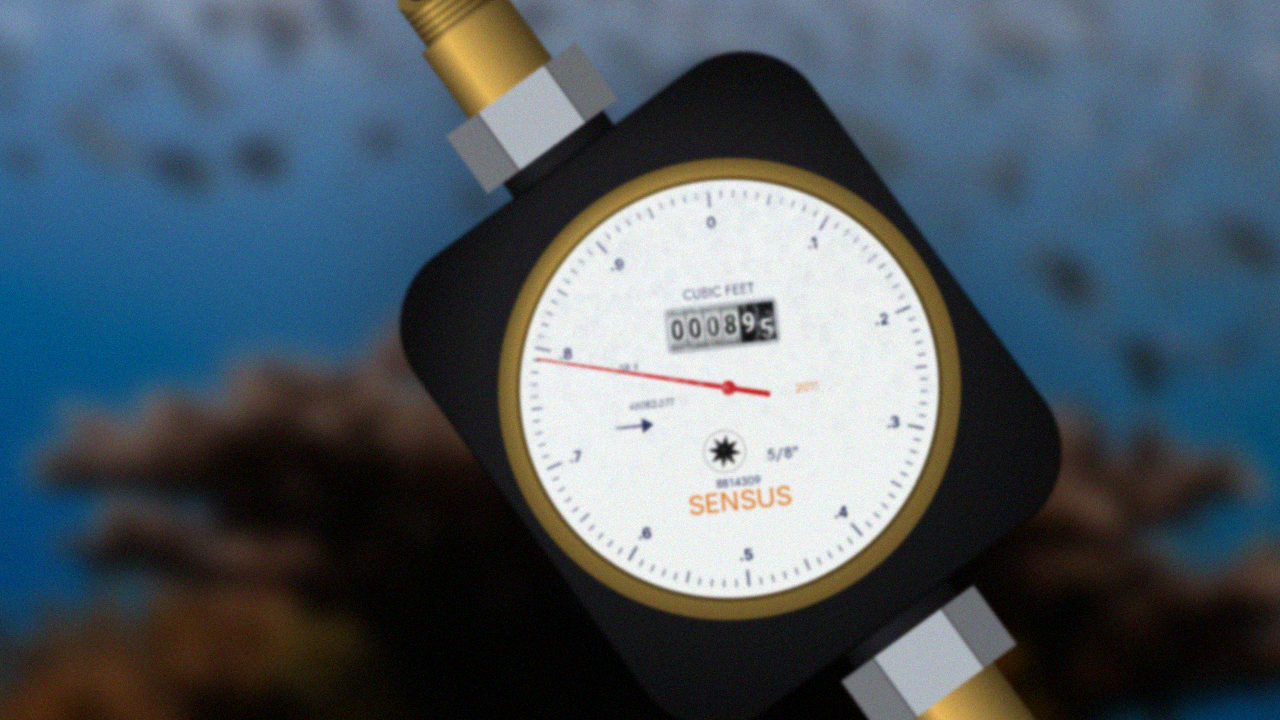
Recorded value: 894.79 ft³
